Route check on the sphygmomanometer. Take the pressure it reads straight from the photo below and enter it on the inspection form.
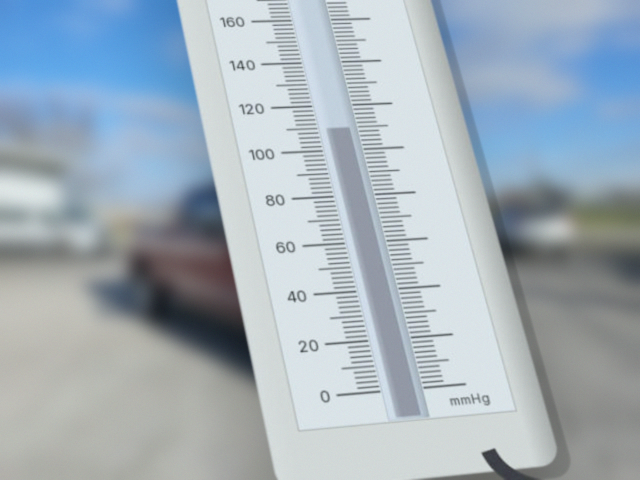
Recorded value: 110 mmHg
